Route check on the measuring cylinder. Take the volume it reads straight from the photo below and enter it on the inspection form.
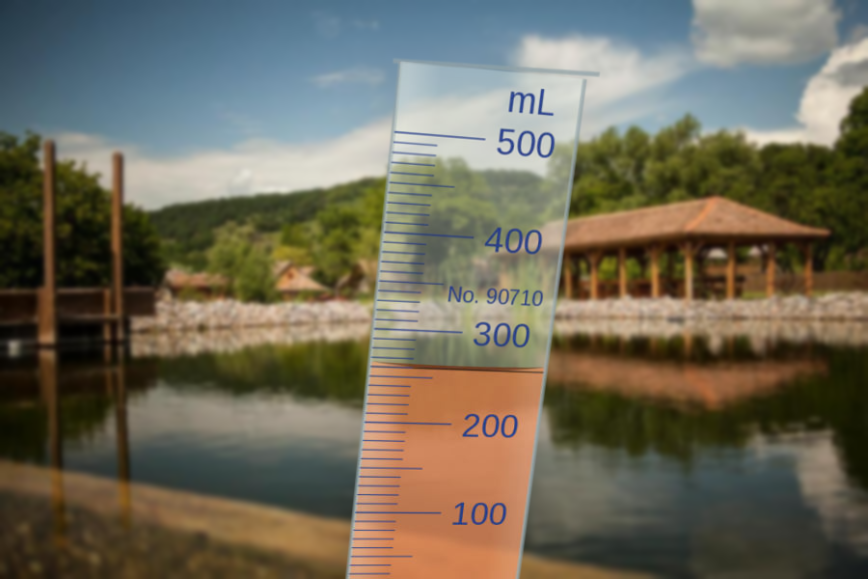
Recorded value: 260 mL
